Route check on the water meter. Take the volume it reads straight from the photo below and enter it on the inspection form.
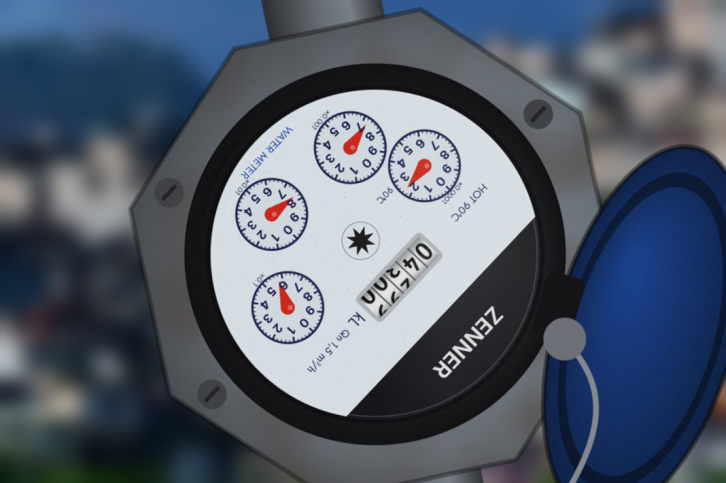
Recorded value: 4299.5772 kL
